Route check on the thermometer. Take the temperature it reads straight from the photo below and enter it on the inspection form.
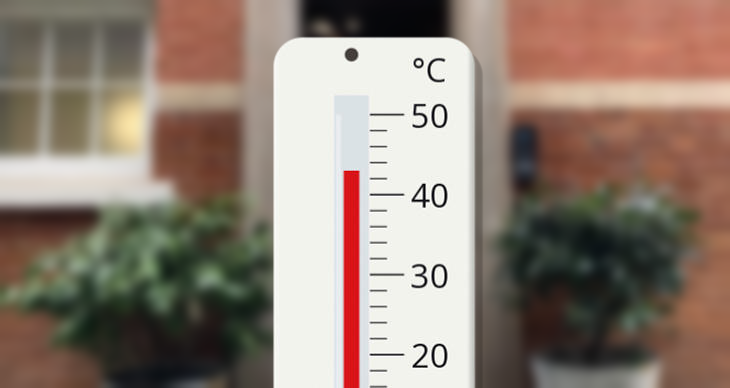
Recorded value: 43 °C
